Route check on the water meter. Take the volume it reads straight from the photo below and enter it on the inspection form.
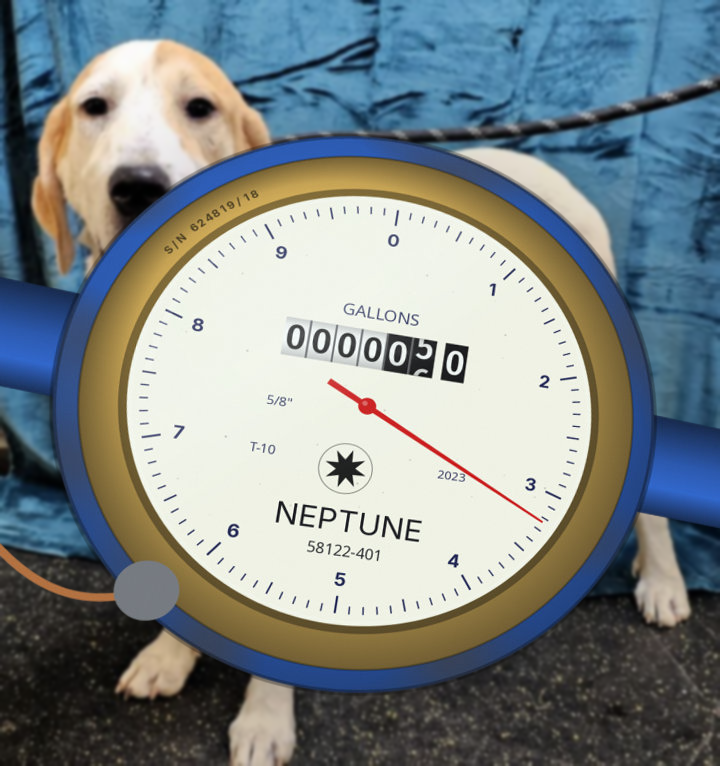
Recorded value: 53.2 gal
